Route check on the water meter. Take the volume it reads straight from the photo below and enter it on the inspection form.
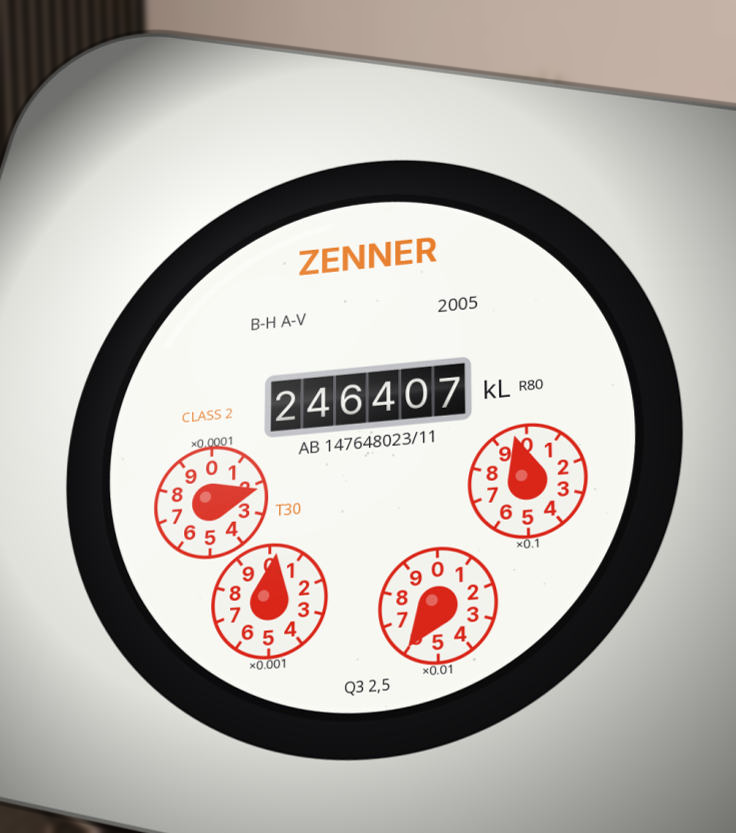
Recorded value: 246406.9602 kL
